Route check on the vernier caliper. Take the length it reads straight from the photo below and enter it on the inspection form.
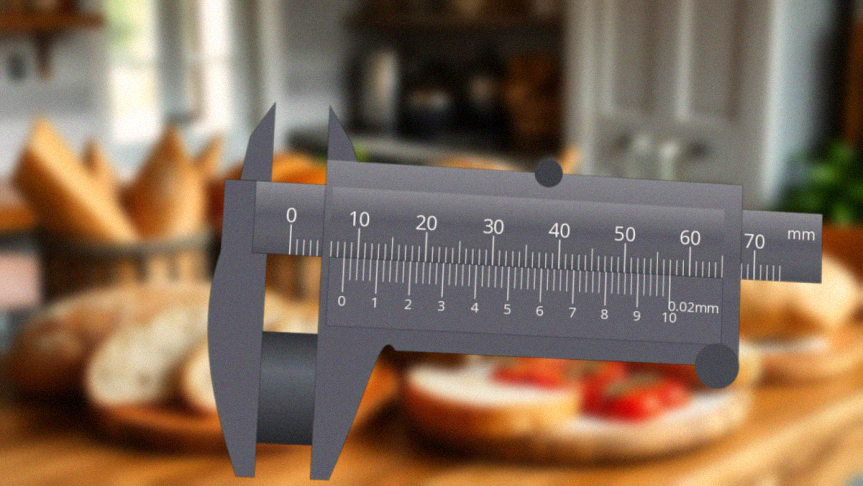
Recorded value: 8.0 mm
